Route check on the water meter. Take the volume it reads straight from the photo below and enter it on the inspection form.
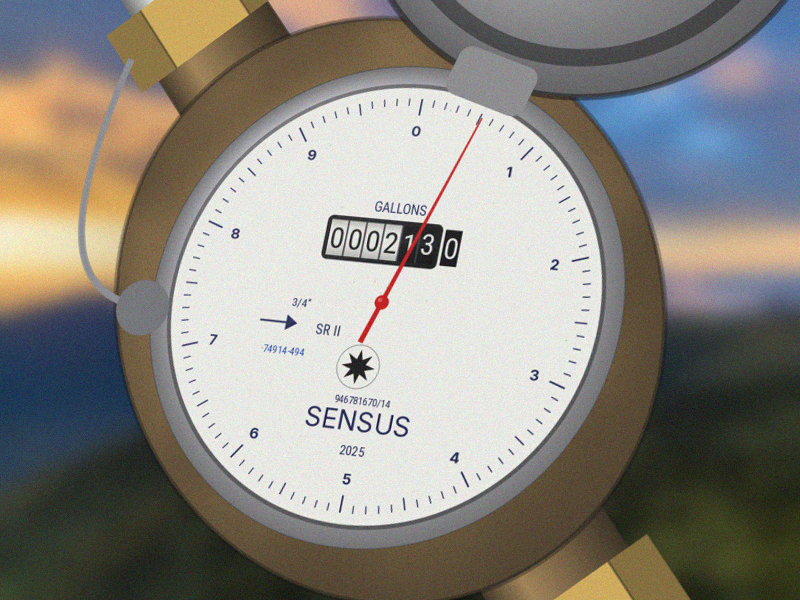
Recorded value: 2130.5 gal
